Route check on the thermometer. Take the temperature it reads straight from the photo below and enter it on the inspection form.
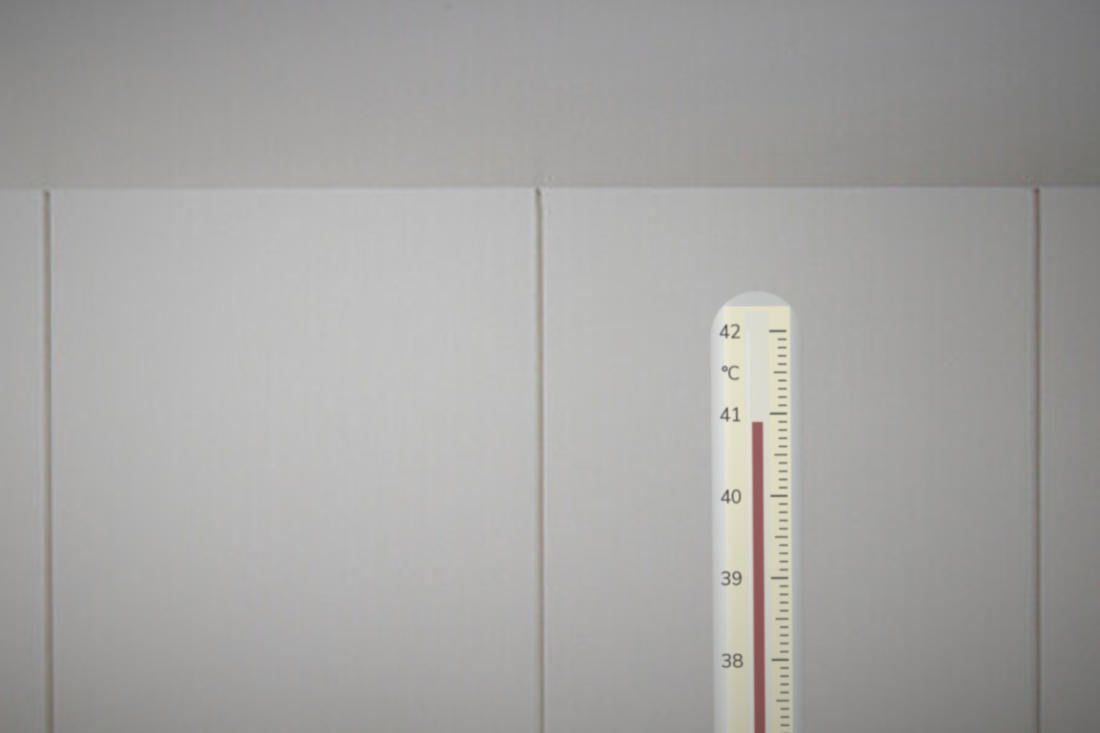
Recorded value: 40.9 °C
